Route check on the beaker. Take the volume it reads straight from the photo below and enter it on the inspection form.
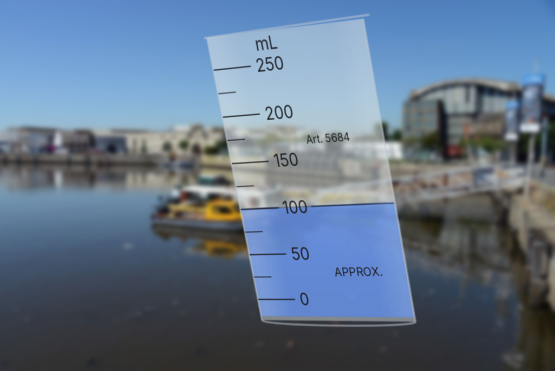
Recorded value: 100 mL
